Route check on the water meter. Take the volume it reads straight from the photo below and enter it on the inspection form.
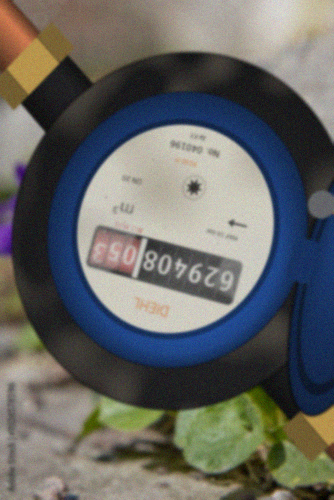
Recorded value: 629408.053 m³
